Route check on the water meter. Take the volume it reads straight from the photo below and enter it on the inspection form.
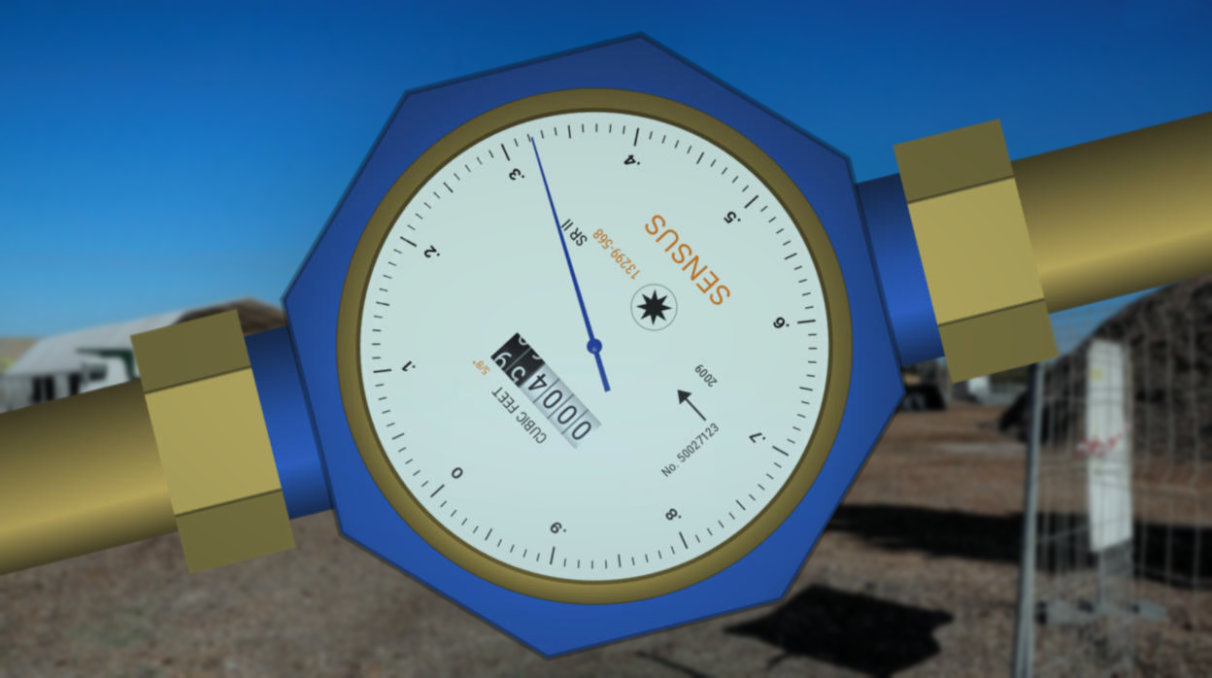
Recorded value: 459.32 ft³
